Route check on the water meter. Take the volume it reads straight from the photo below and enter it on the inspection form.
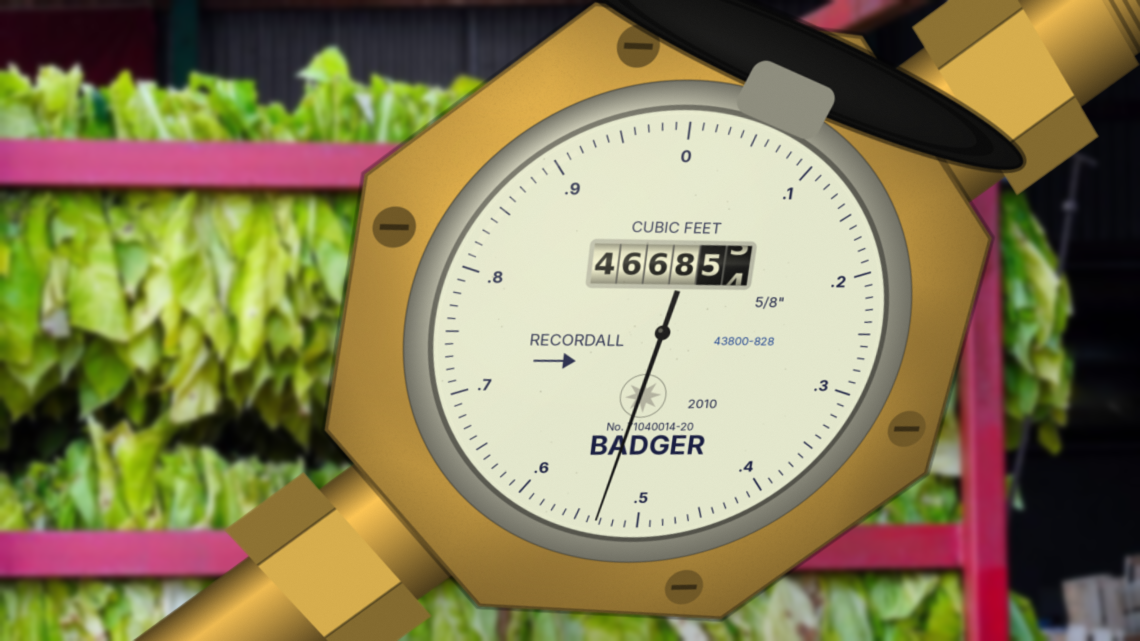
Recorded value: 466853.53 ft³
